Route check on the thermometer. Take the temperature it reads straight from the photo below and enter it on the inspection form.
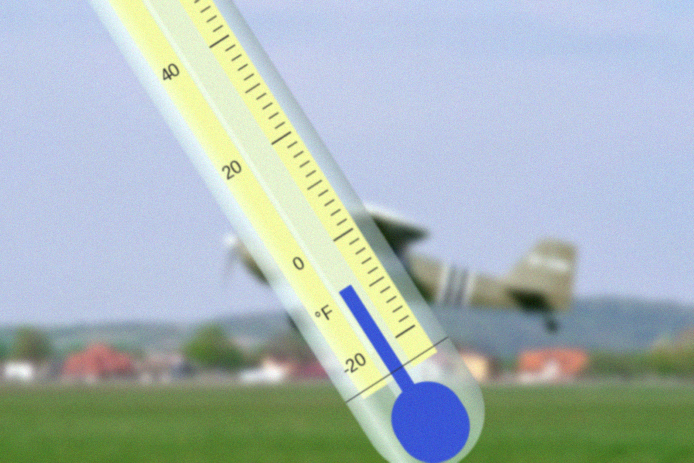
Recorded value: -8 °F
